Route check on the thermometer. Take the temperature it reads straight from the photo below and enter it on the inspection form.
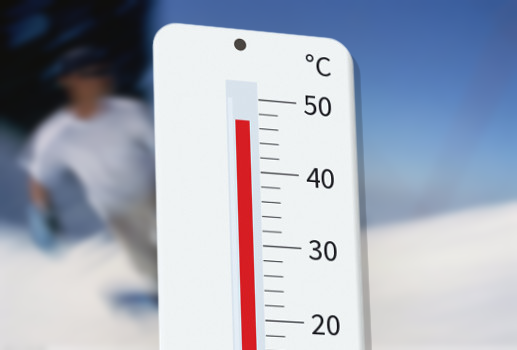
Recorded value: 47 °C
